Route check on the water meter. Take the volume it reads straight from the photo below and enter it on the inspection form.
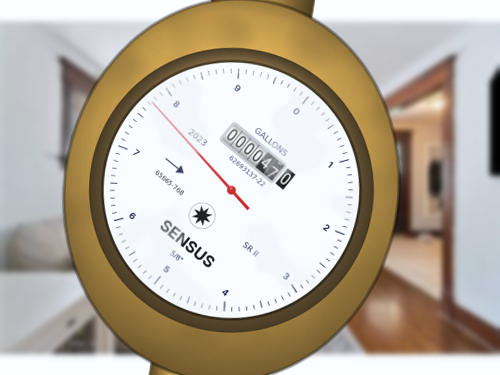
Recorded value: 467.7 gal
